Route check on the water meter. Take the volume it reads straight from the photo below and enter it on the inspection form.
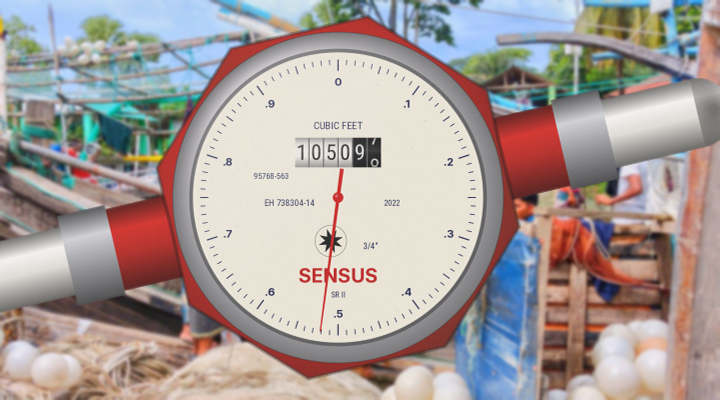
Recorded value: 105097.52 ft³
